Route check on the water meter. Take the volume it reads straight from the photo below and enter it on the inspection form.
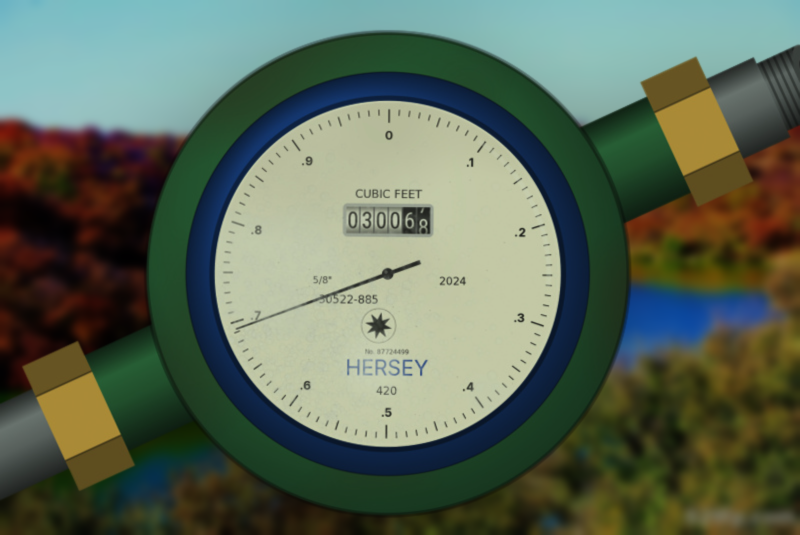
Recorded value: 30067.69 ft³
